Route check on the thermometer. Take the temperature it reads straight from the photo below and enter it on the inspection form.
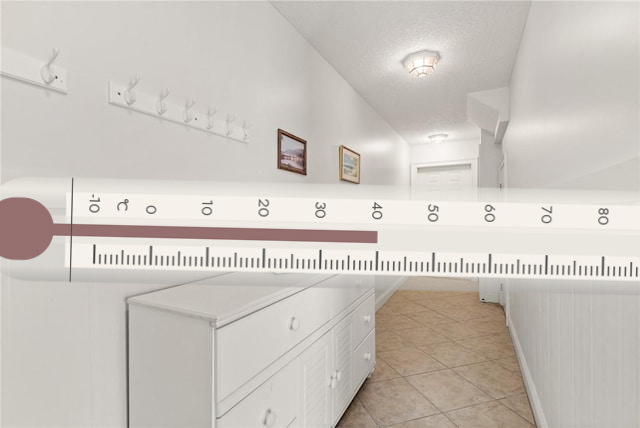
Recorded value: 40 °C
